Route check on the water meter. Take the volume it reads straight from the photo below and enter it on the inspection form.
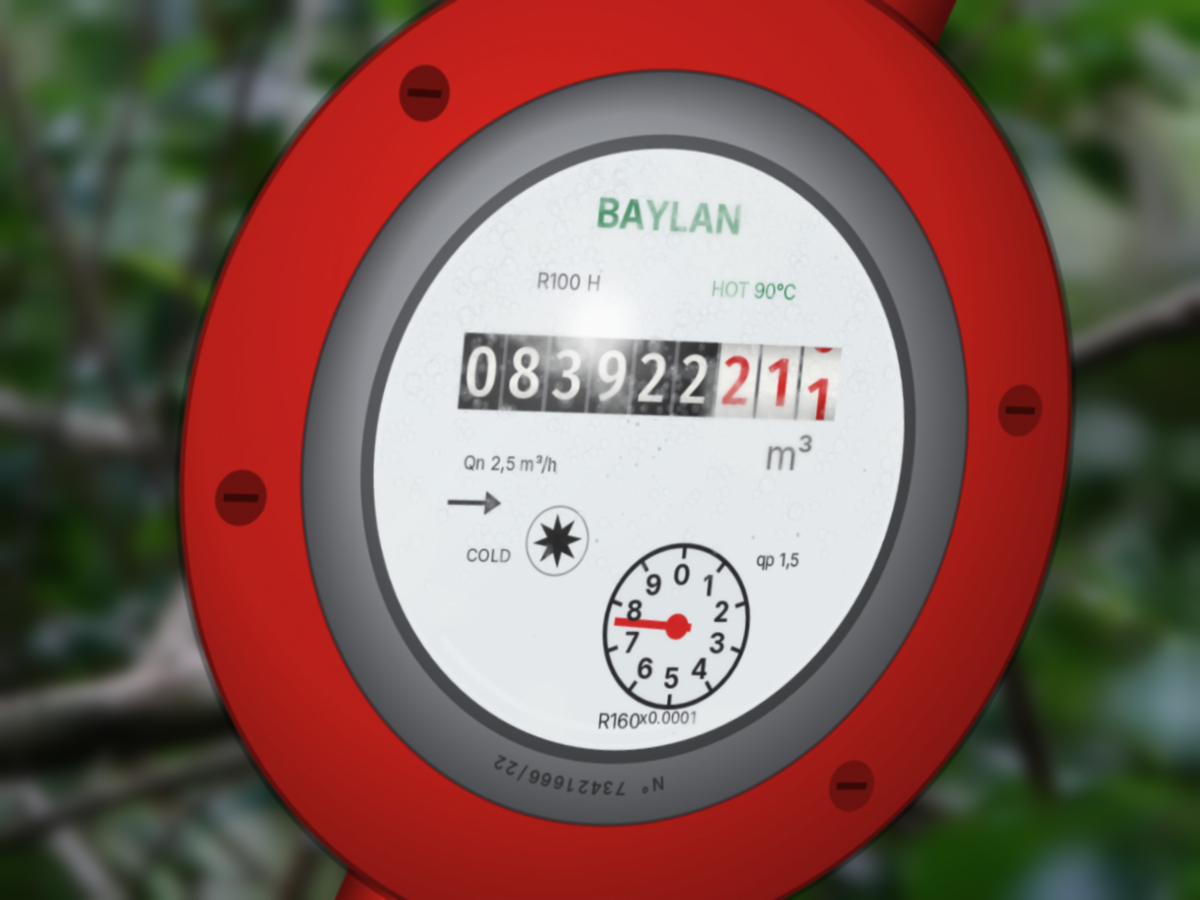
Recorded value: 83922.2107 m³
